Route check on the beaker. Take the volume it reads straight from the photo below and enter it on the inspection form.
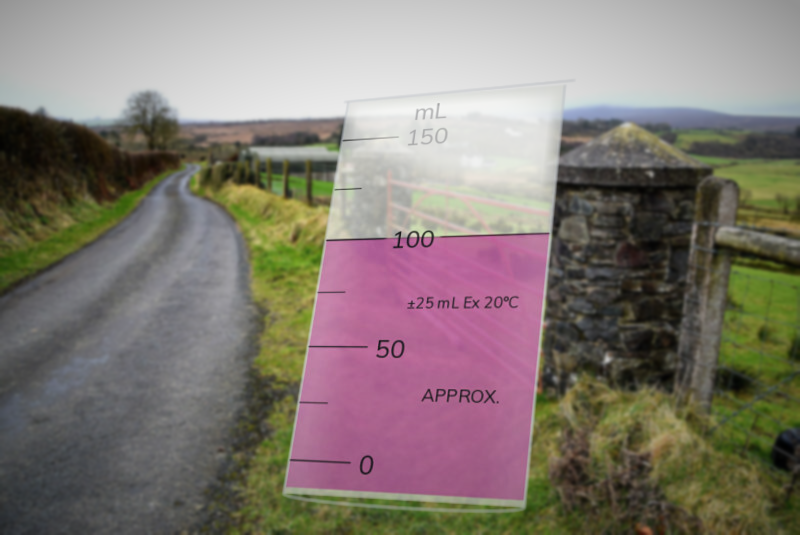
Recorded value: 100 mL
